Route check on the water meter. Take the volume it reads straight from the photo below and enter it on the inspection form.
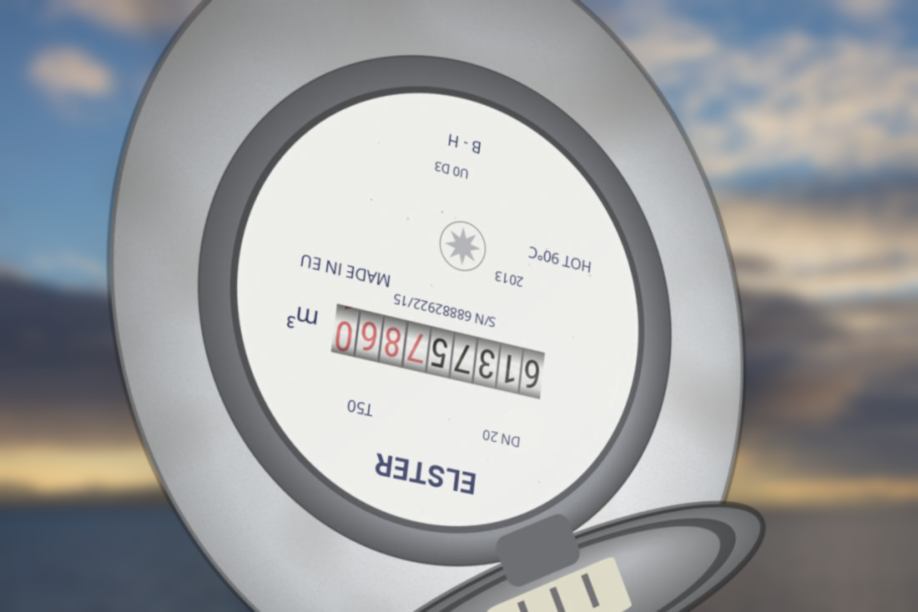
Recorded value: 61375.7860 m³
